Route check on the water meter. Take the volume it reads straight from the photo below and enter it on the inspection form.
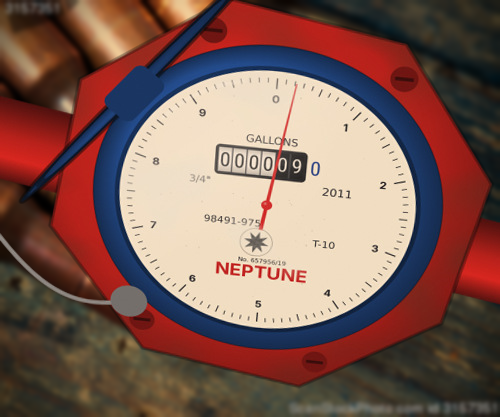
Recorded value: 90.2 gal
